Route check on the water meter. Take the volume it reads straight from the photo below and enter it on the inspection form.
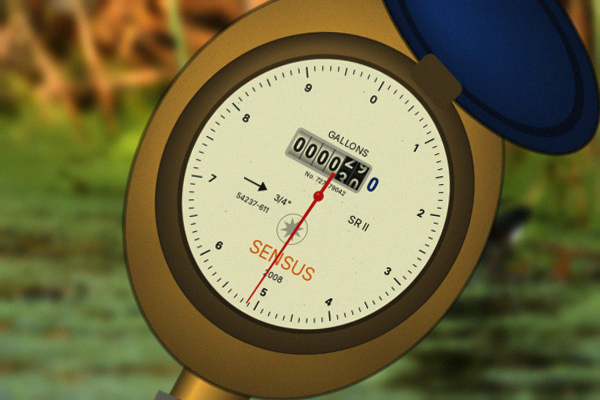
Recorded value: 295.1 gal
